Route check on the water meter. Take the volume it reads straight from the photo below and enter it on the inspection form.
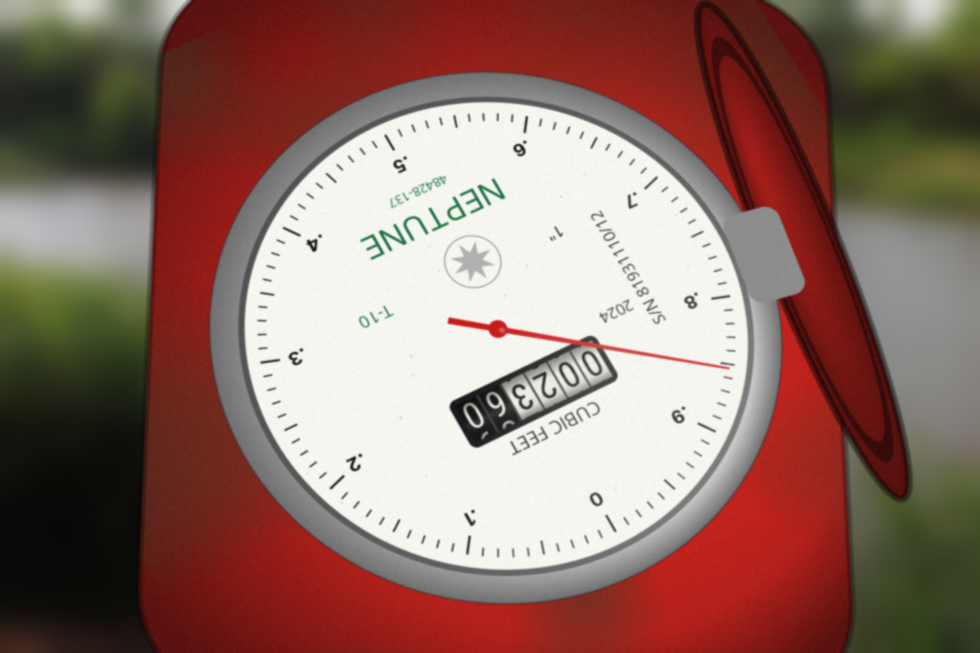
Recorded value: 2359.85 ft³
